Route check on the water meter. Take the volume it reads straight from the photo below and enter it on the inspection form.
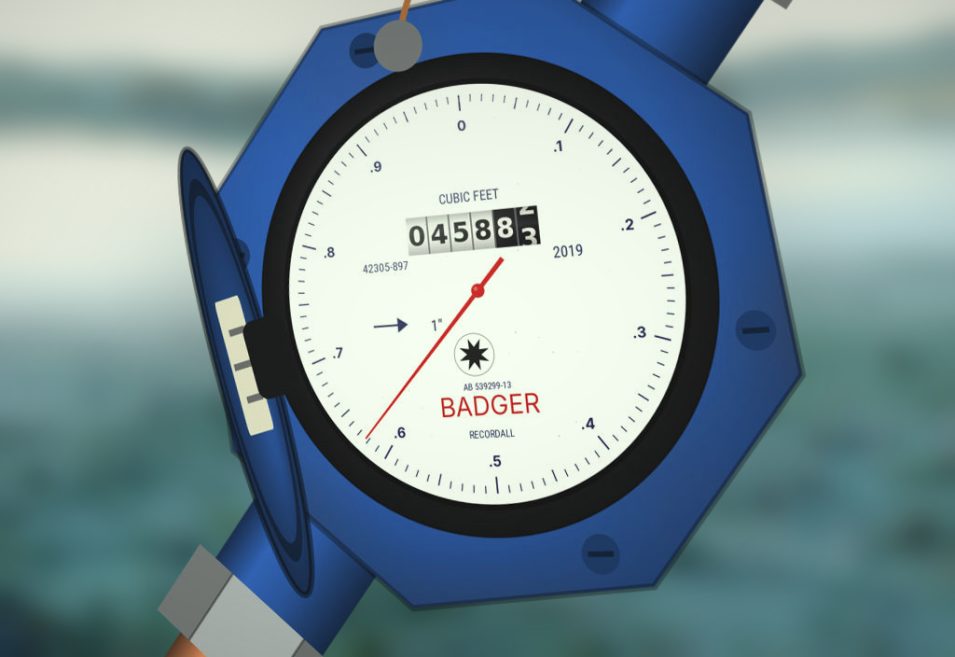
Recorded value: 45882.62 ft³
